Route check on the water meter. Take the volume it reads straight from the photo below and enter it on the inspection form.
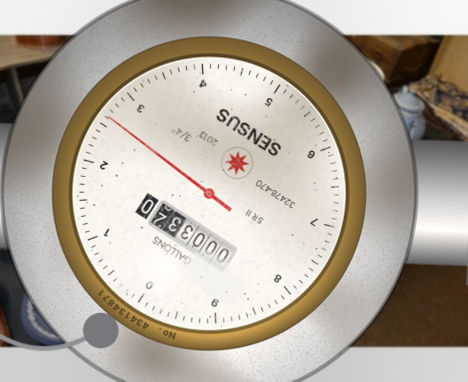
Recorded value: 3322.6 gal
